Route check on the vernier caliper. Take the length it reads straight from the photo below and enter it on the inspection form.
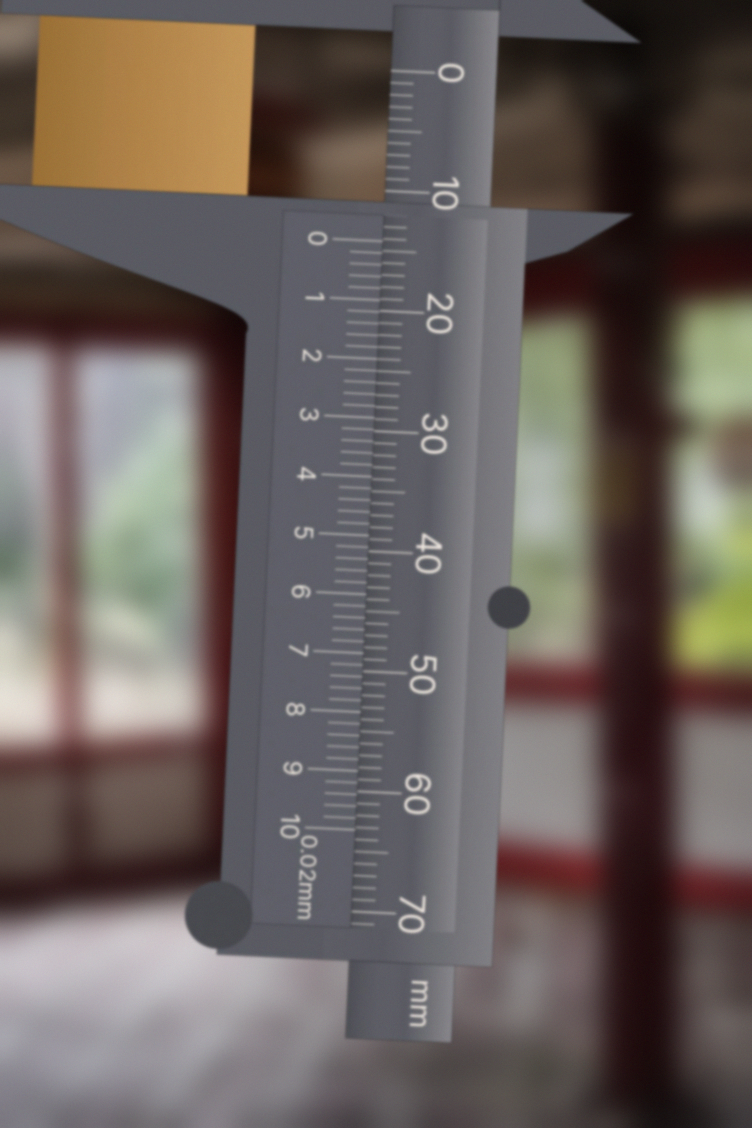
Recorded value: 14.2 mm
